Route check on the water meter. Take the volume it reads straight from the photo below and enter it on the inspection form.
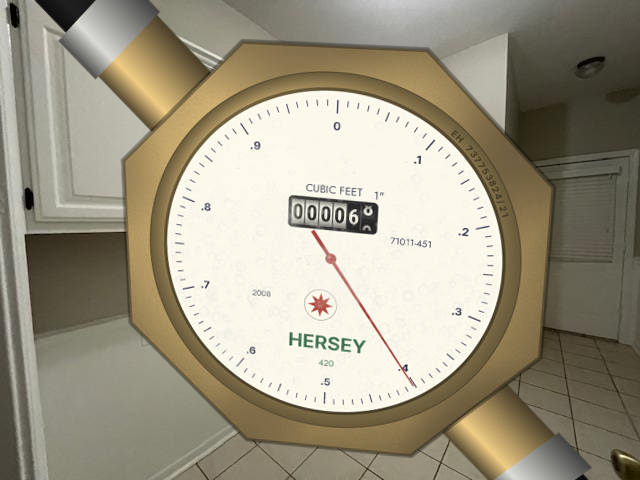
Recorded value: 68.40 ft³
